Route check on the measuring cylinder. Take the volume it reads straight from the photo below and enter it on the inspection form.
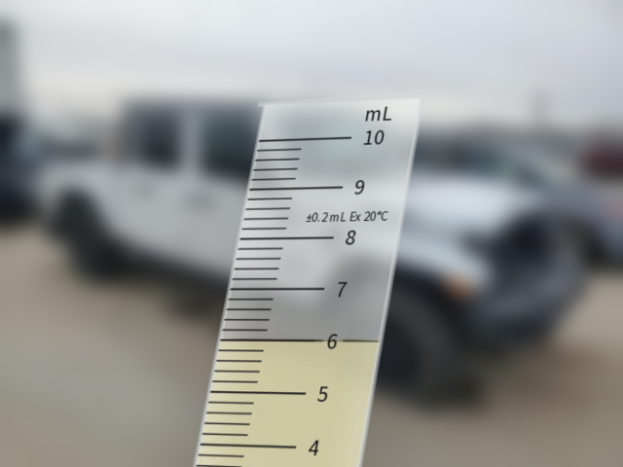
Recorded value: 6 mL
